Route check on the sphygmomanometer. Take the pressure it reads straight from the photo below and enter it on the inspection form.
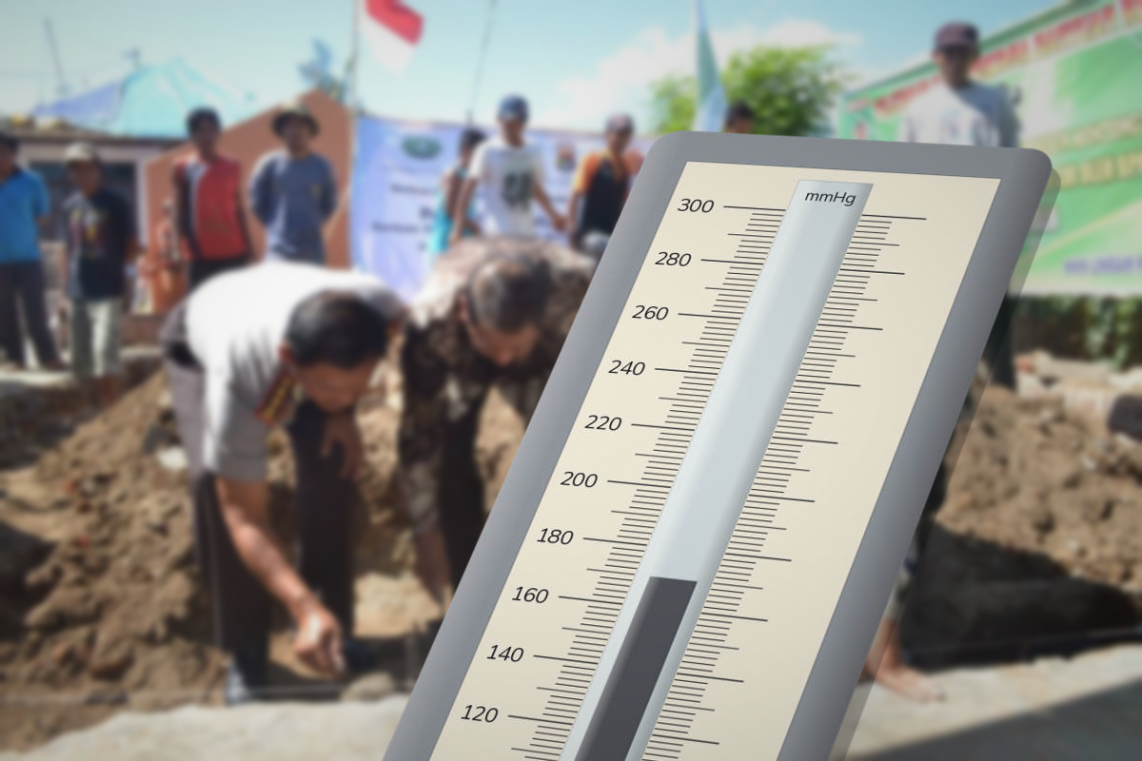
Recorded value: 170 mmHg
